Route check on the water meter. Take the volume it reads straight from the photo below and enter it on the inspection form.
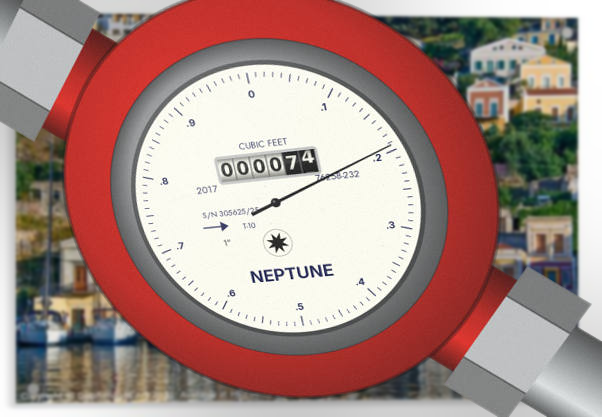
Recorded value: 74.19 ft³
